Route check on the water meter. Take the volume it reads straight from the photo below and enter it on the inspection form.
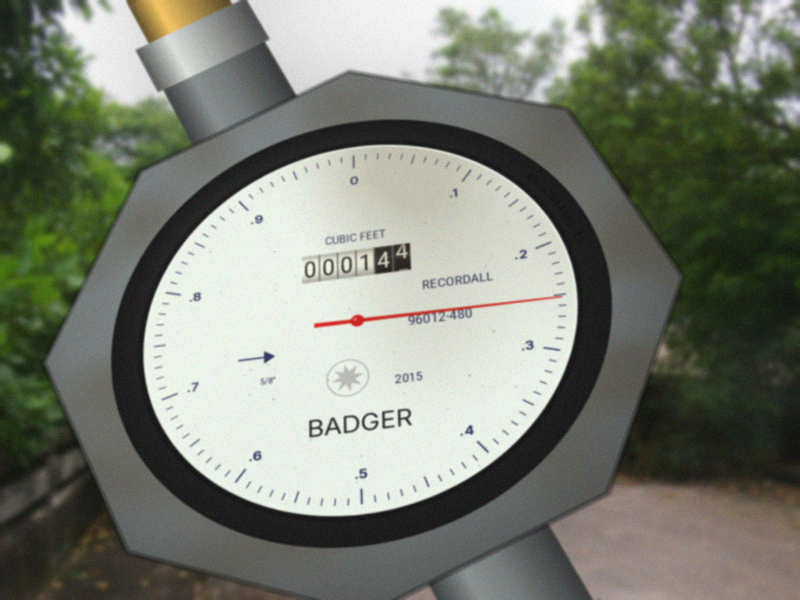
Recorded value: 144.25 ft³
